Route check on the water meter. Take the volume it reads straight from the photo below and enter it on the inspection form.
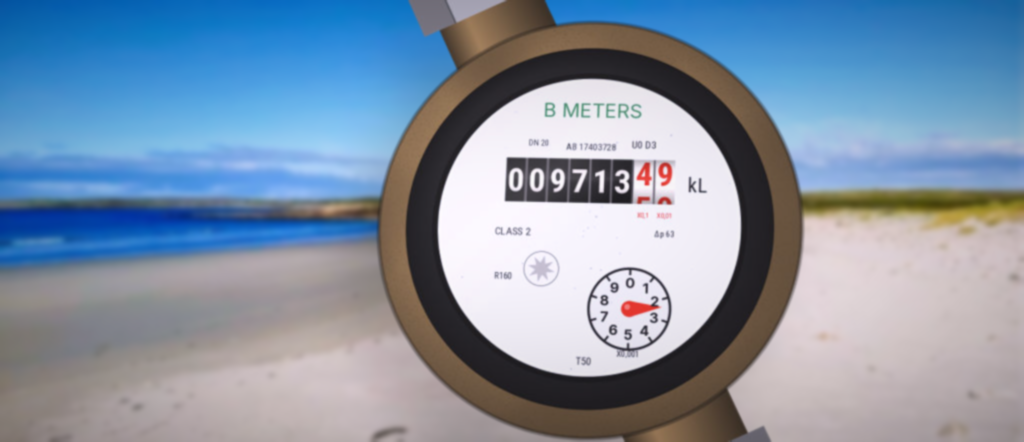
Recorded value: 9713.492 kL
